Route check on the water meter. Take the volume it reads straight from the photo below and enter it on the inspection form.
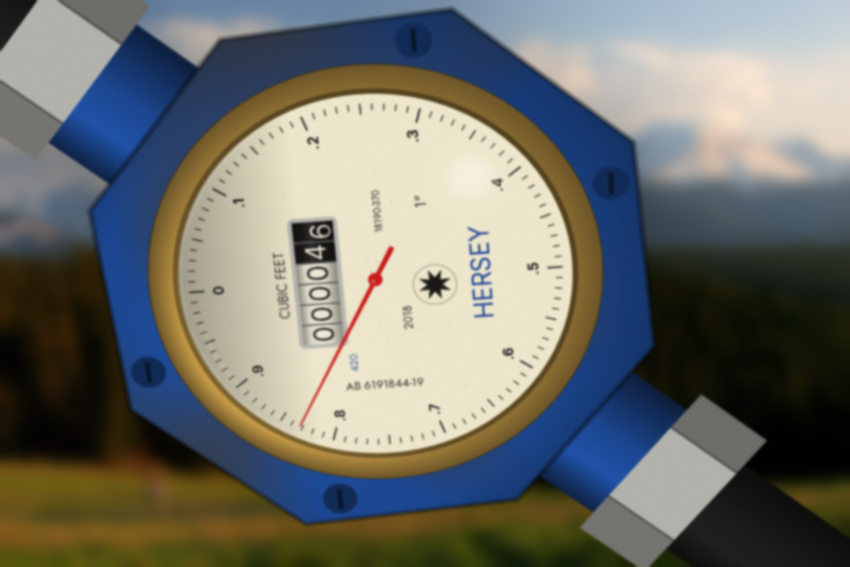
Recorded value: 45.83 ft³
